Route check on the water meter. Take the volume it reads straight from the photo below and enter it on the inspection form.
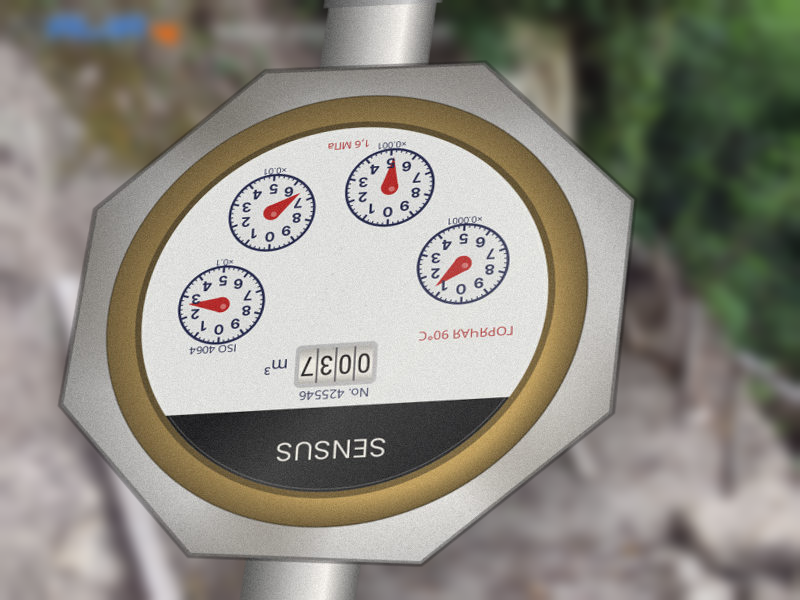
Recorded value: 37.2651 m³
